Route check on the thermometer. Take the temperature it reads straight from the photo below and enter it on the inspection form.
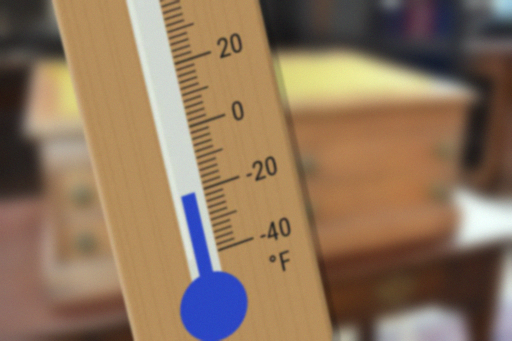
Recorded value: -20 °F
